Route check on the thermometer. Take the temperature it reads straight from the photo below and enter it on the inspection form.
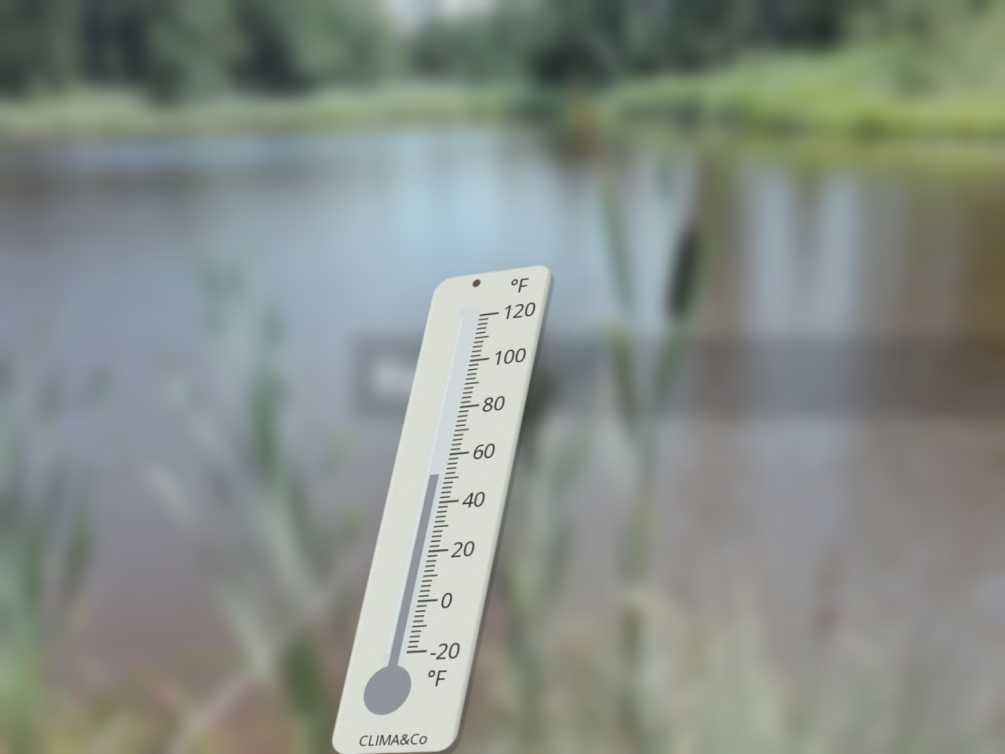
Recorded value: 52 °F
